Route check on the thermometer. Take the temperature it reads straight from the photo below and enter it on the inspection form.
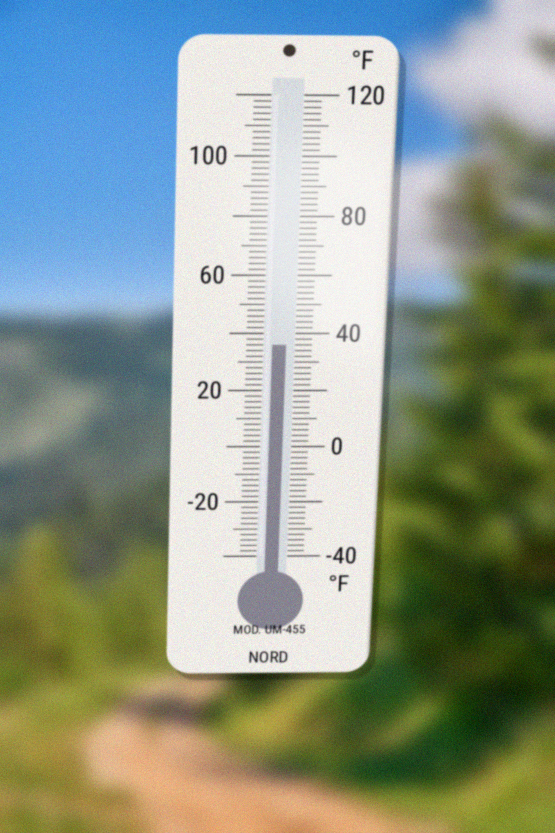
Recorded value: 36 °F
